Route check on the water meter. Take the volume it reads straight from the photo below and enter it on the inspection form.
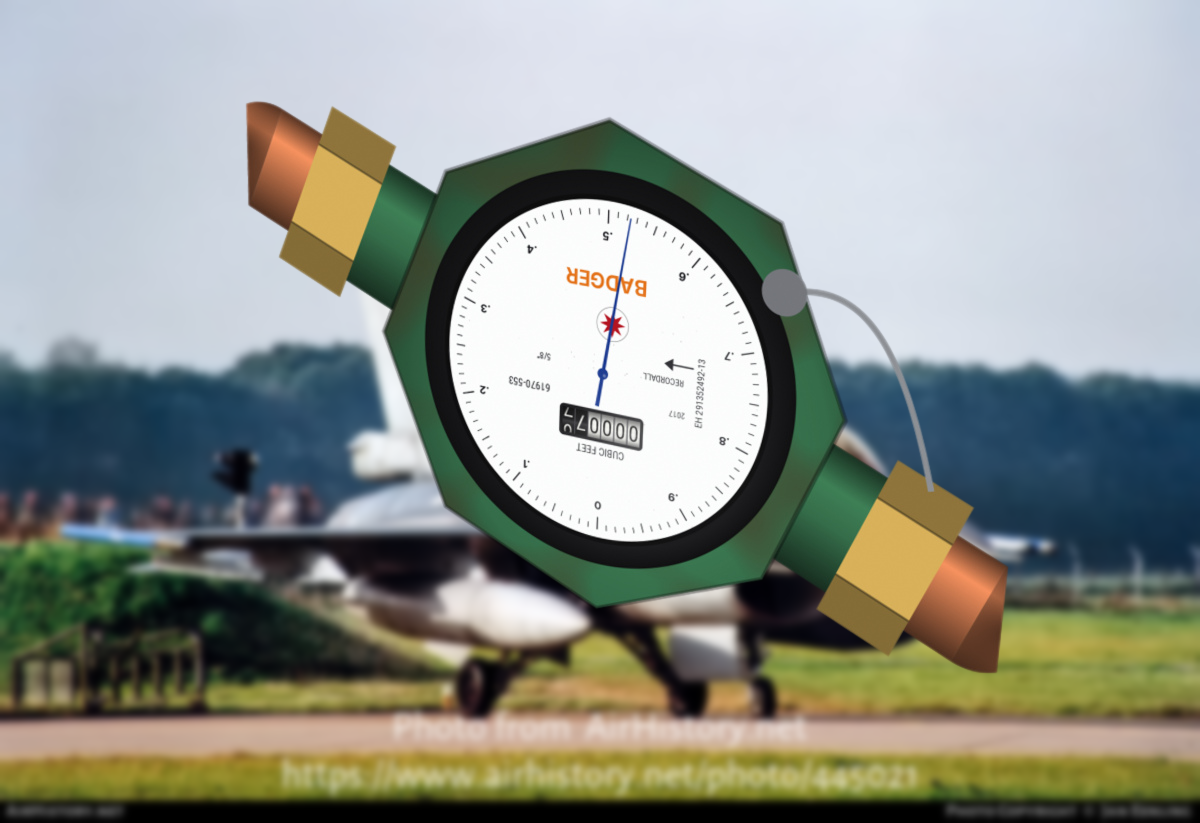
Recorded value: 76.52 ft³
